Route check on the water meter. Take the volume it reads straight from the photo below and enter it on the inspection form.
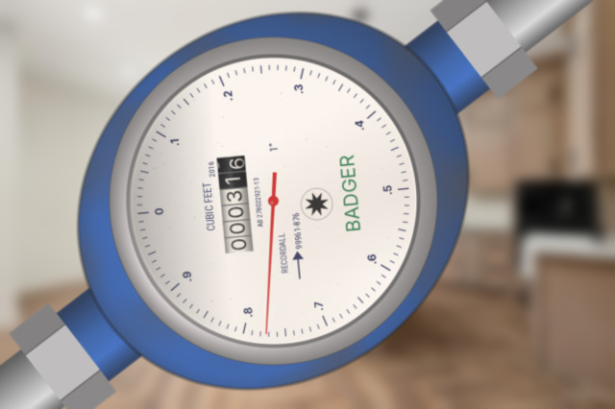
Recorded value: 315.77 ft³
